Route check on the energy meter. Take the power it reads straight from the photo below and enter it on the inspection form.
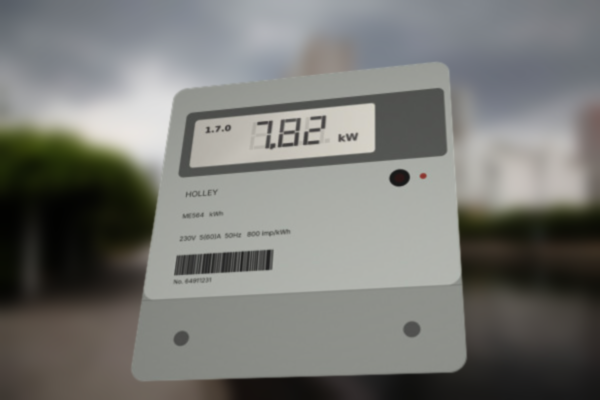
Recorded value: 7.82 kW
